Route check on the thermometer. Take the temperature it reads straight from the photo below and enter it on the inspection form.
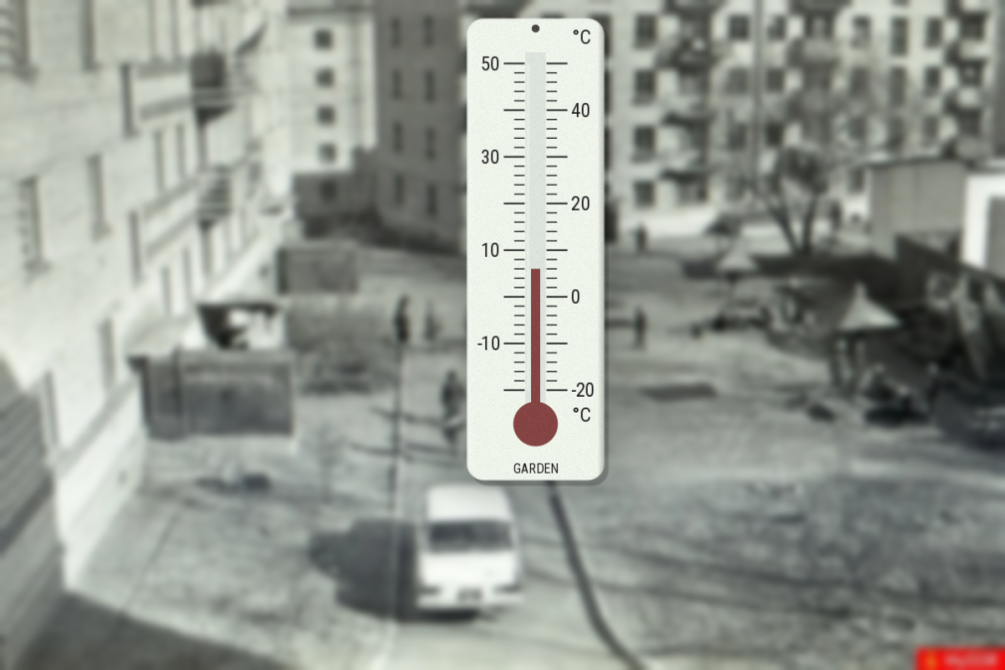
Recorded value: 6 °C
